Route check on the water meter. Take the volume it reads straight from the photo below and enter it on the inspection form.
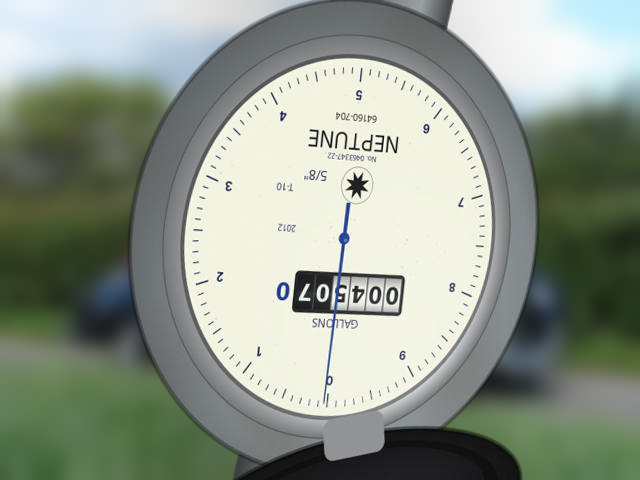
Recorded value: 45070.0 gal
